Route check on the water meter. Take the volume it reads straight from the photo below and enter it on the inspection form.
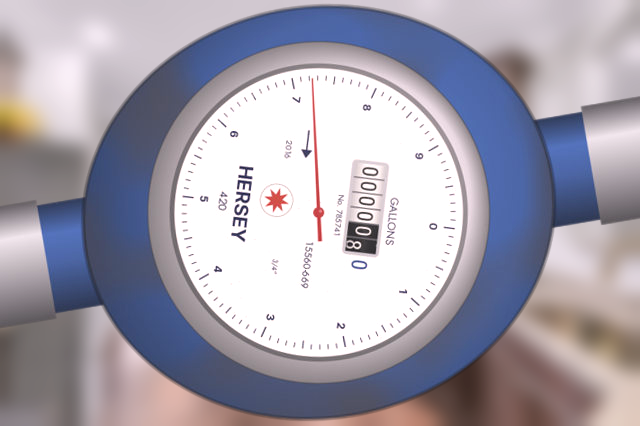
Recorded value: 77.2 gal
